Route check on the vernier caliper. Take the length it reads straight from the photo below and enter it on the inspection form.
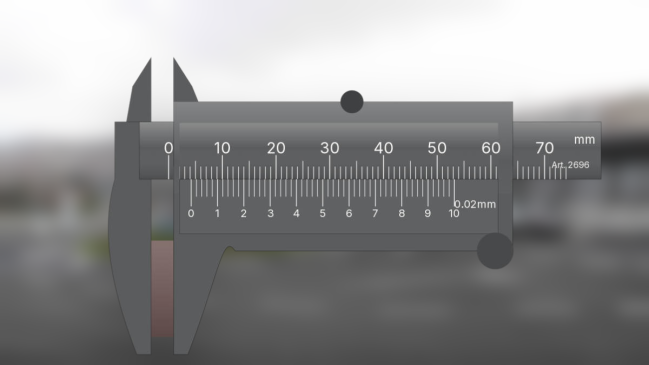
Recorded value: 4.2 mm
